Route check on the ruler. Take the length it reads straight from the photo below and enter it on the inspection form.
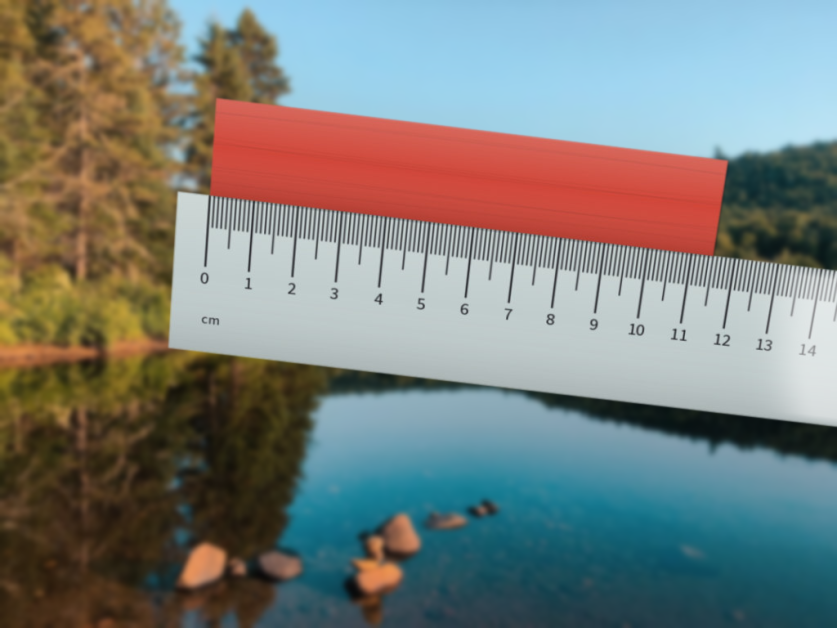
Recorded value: 11.5 cm
